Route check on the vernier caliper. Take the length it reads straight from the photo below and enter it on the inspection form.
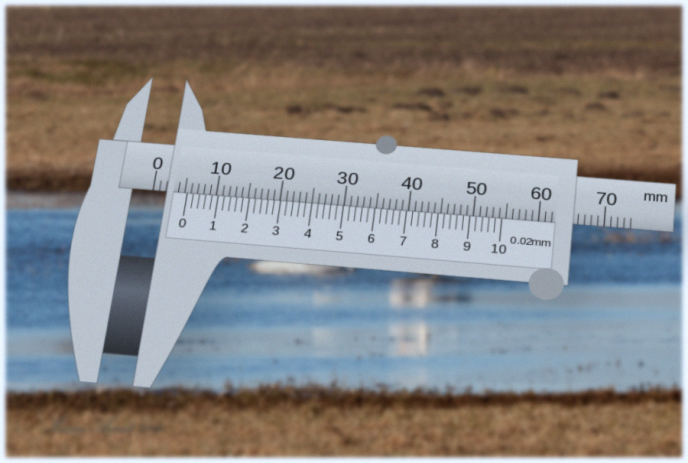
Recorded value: 5.4 mm
